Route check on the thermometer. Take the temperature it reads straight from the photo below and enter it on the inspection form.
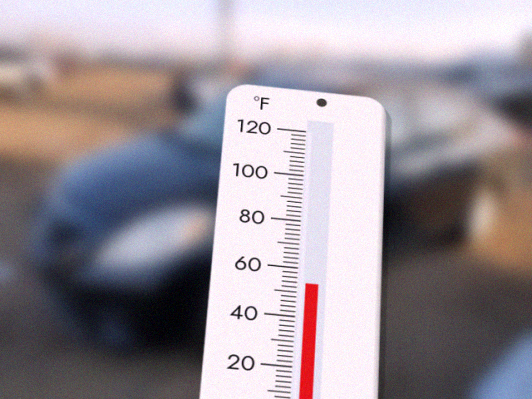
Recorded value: 54 °F
